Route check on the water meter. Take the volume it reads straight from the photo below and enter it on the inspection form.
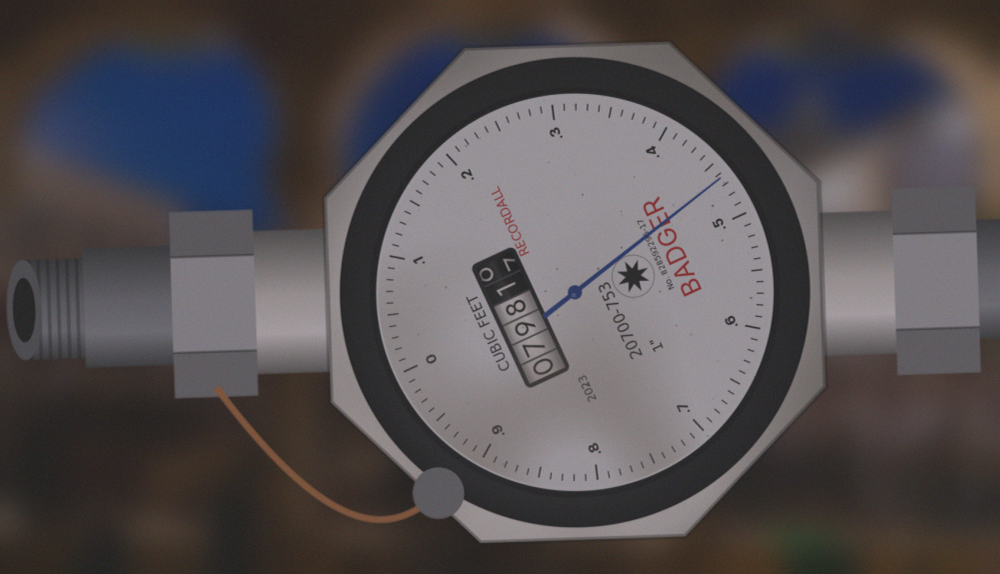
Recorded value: 79816.46 ft³
